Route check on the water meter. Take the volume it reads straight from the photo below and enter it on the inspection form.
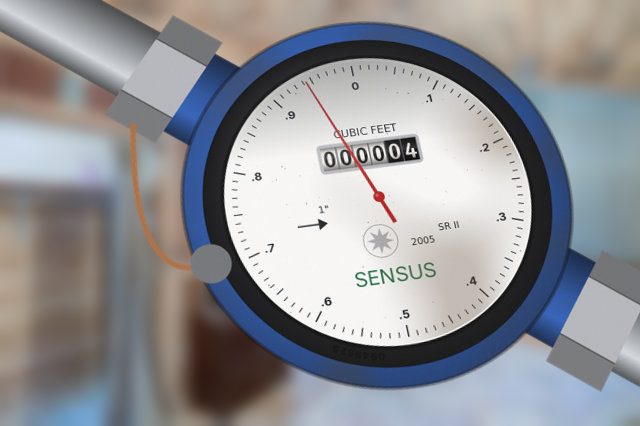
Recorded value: 3.94 ft³
